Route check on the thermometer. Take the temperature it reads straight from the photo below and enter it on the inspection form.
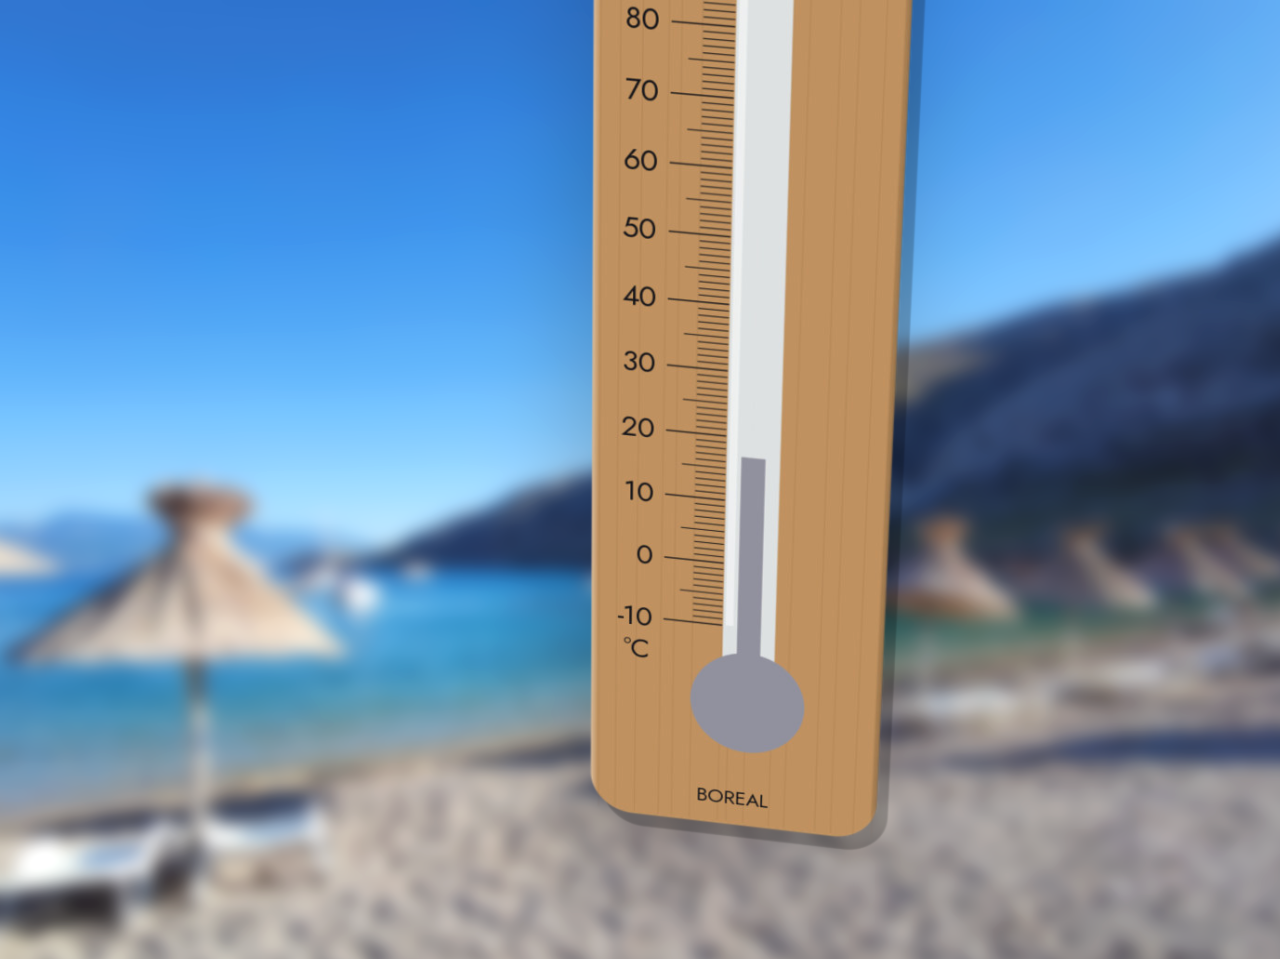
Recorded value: 17 °C
